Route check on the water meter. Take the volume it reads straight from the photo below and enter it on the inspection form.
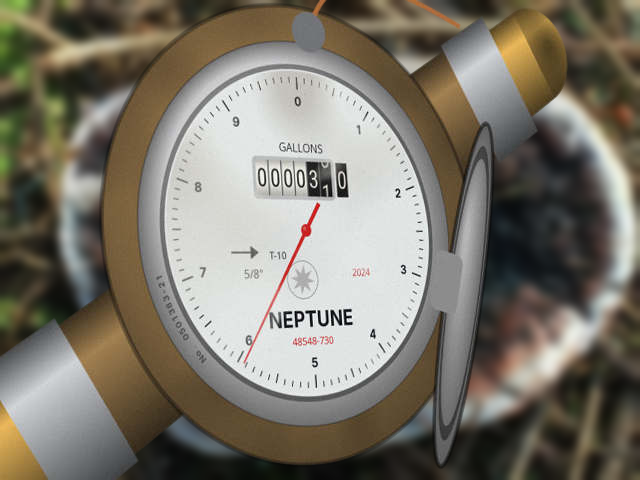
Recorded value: 305.9 gal
